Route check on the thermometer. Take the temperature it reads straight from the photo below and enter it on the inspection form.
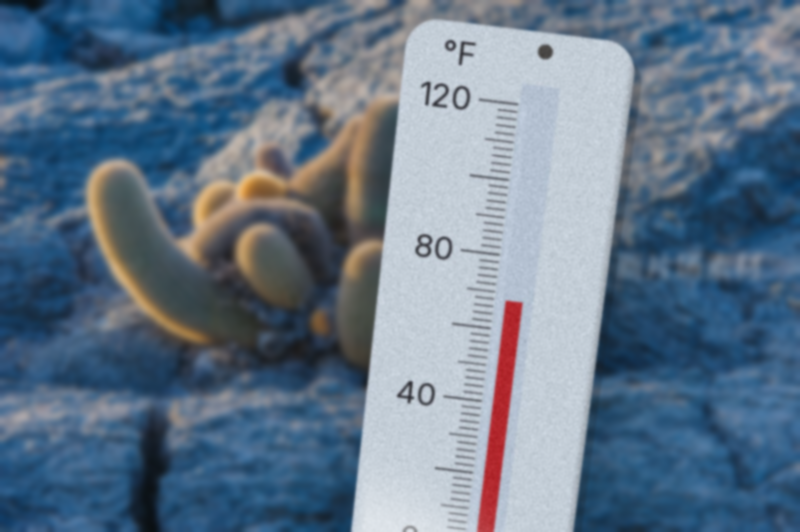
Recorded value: 68 °F
